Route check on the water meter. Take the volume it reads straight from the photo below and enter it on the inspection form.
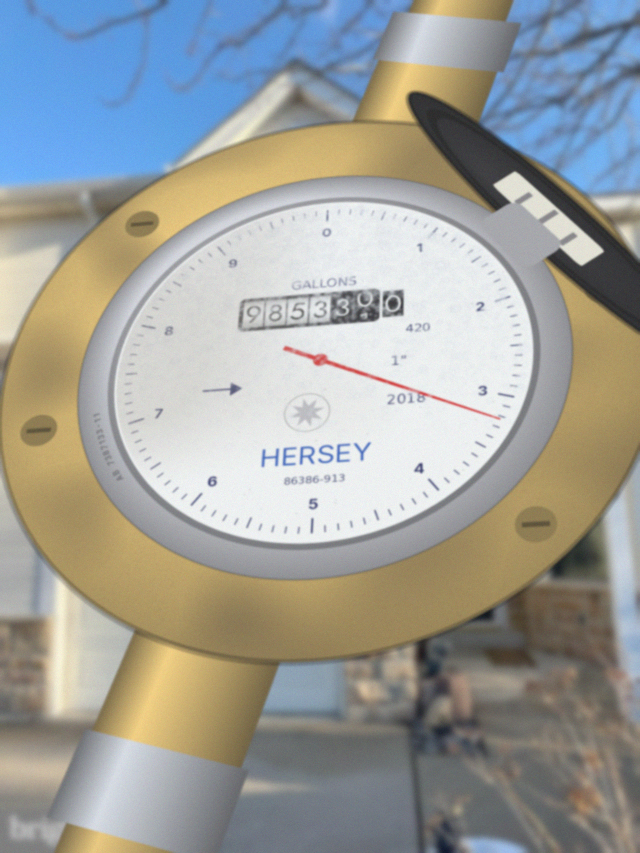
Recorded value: 9853303.2 gal
